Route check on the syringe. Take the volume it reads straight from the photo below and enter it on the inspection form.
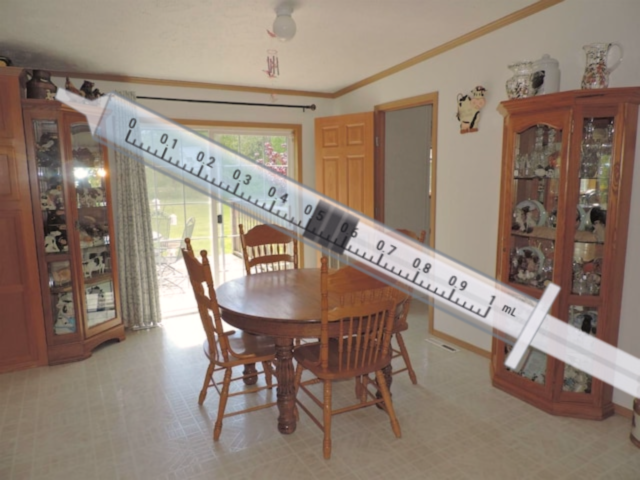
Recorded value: 0.5 mL
